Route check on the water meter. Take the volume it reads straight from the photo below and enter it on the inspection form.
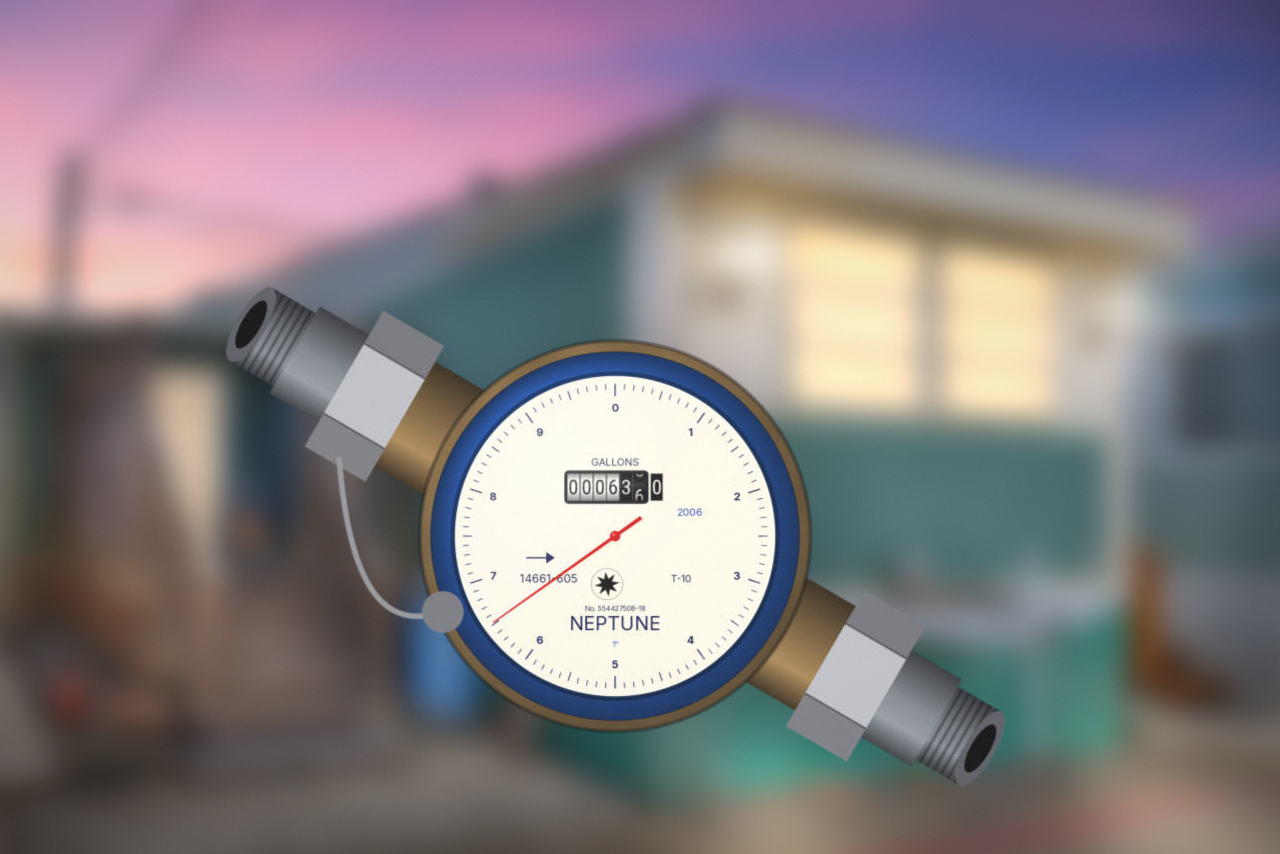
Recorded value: 6356.5 gal
